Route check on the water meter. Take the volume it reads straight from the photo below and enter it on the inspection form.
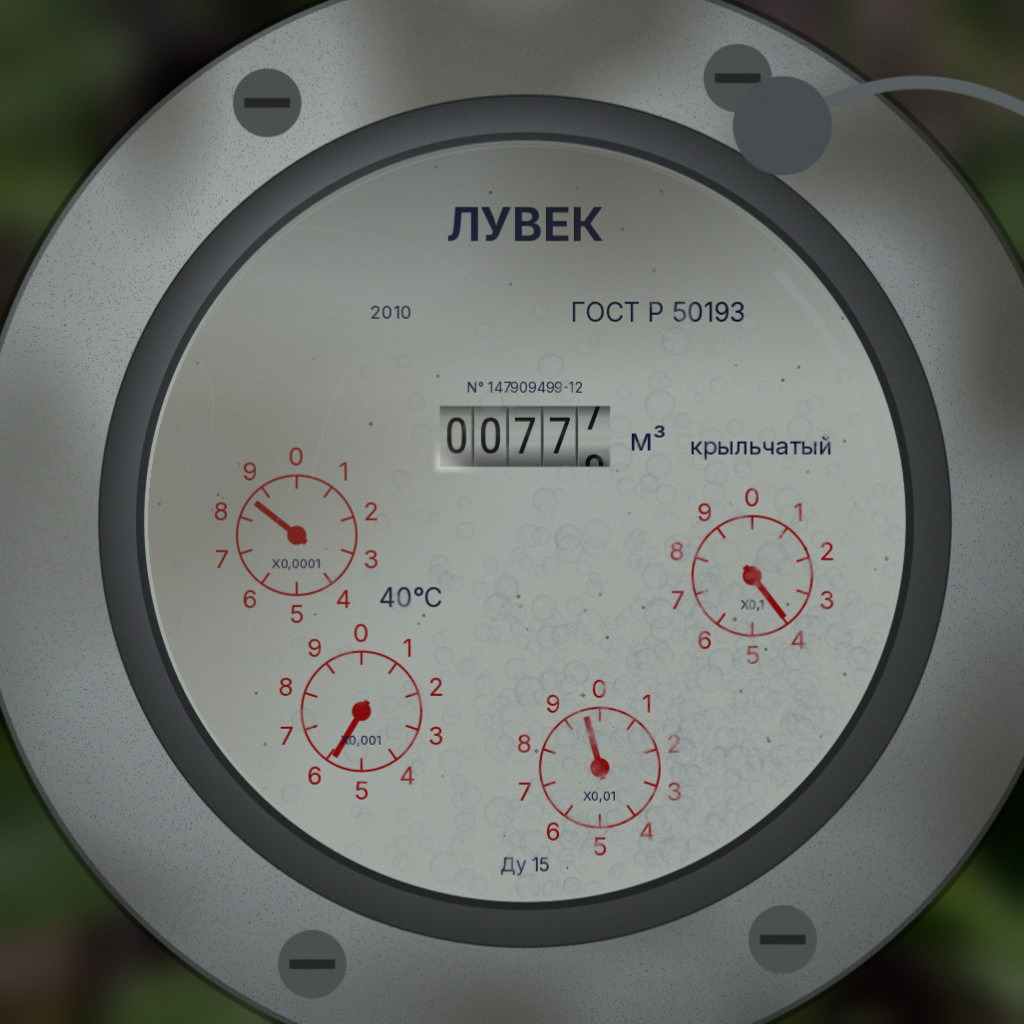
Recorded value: 777.3958 m³
